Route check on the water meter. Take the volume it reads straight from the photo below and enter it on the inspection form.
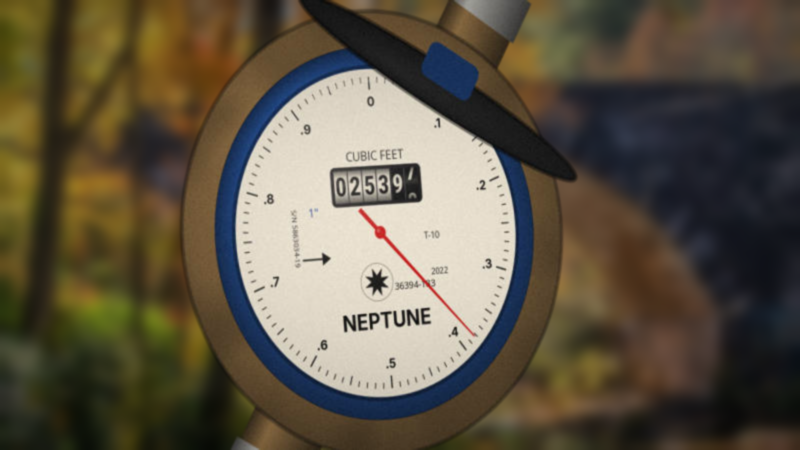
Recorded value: 25397.38 ft³
